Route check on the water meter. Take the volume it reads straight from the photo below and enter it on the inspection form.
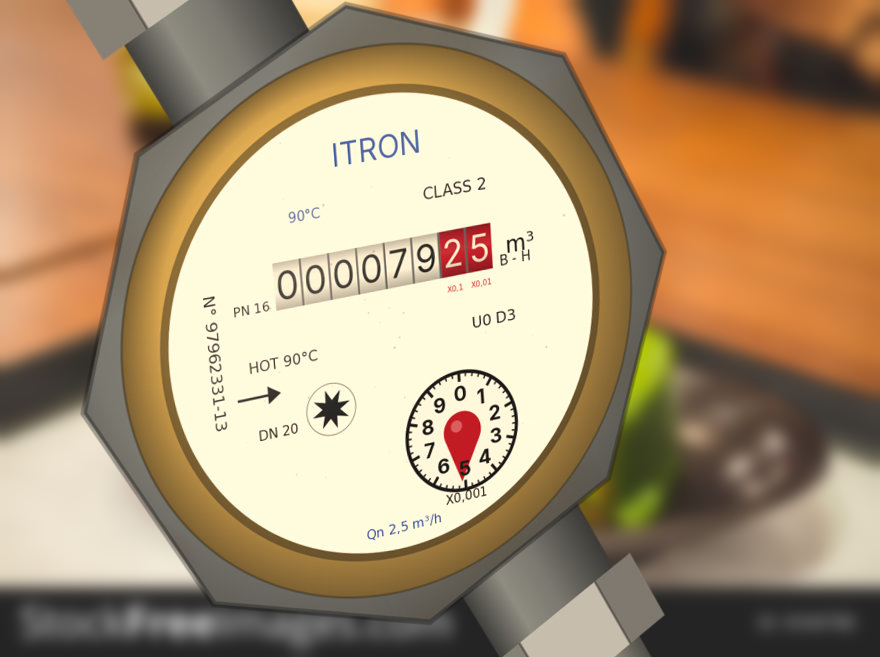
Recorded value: 79.255 m³
